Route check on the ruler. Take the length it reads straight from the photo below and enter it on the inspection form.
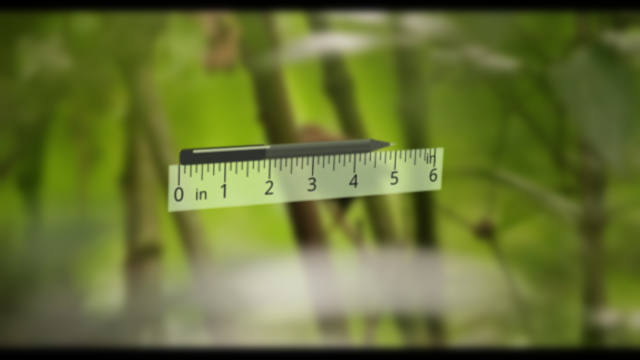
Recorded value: 5 in
